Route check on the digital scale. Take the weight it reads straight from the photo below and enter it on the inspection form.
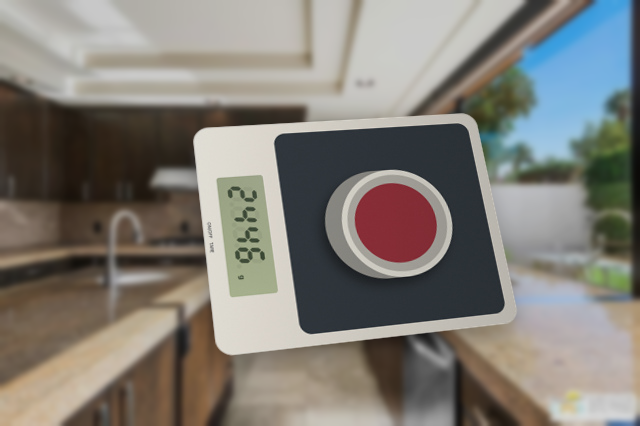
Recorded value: 2446 g
